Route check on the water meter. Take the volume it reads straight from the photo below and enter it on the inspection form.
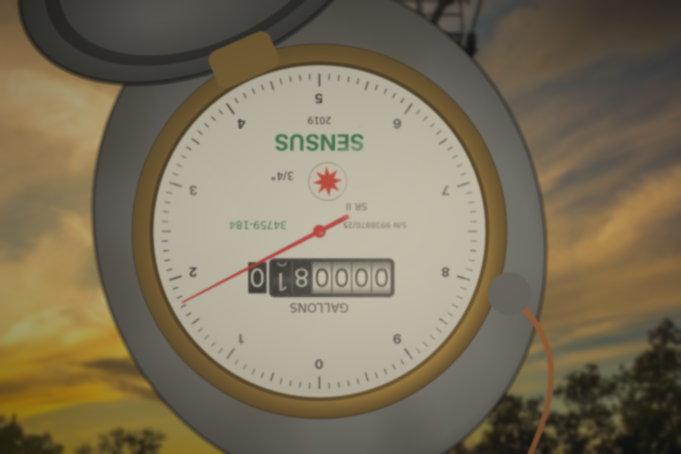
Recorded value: 811.7 gal
